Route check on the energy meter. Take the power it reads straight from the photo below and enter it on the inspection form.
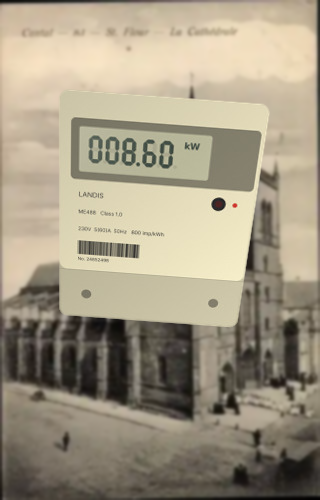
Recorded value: 8.60 kW
